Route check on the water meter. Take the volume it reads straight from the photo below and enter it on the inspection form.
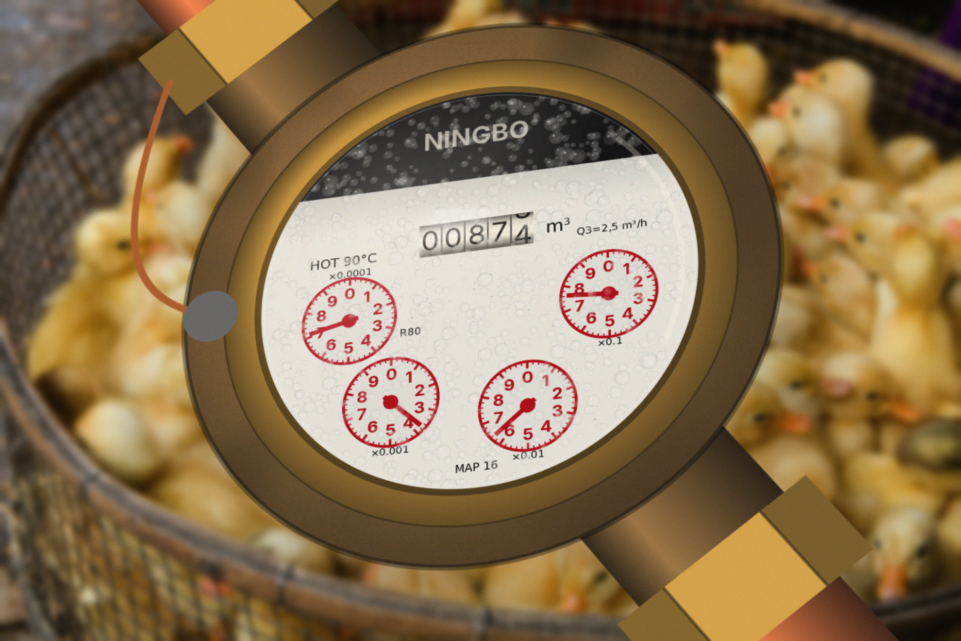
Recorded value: 873.7637 m³
